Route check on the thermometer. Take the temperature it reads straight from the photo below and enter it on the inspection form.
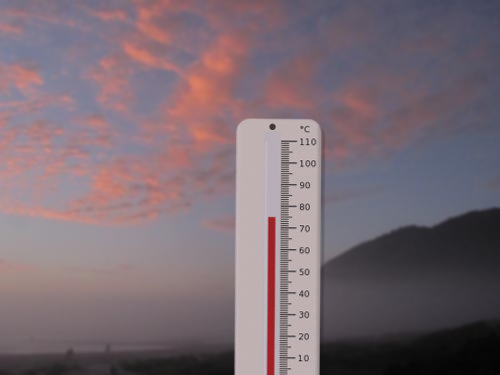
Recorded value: 75 °C
